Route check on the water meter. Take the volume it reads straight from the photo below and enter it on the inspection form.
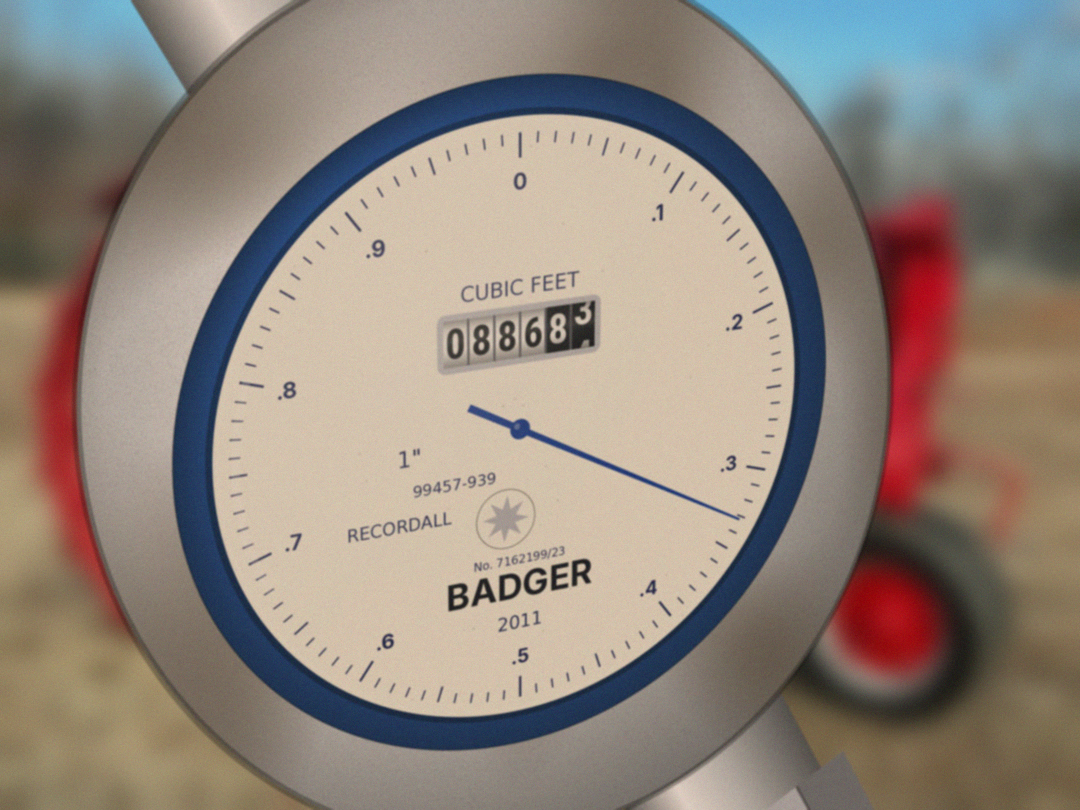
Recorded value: 88683.33 ft³
